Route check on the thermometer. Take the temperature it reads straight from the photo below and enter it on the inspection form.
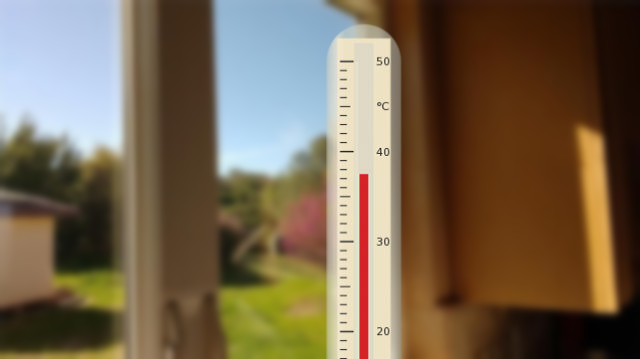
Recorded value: 37.5 °C
